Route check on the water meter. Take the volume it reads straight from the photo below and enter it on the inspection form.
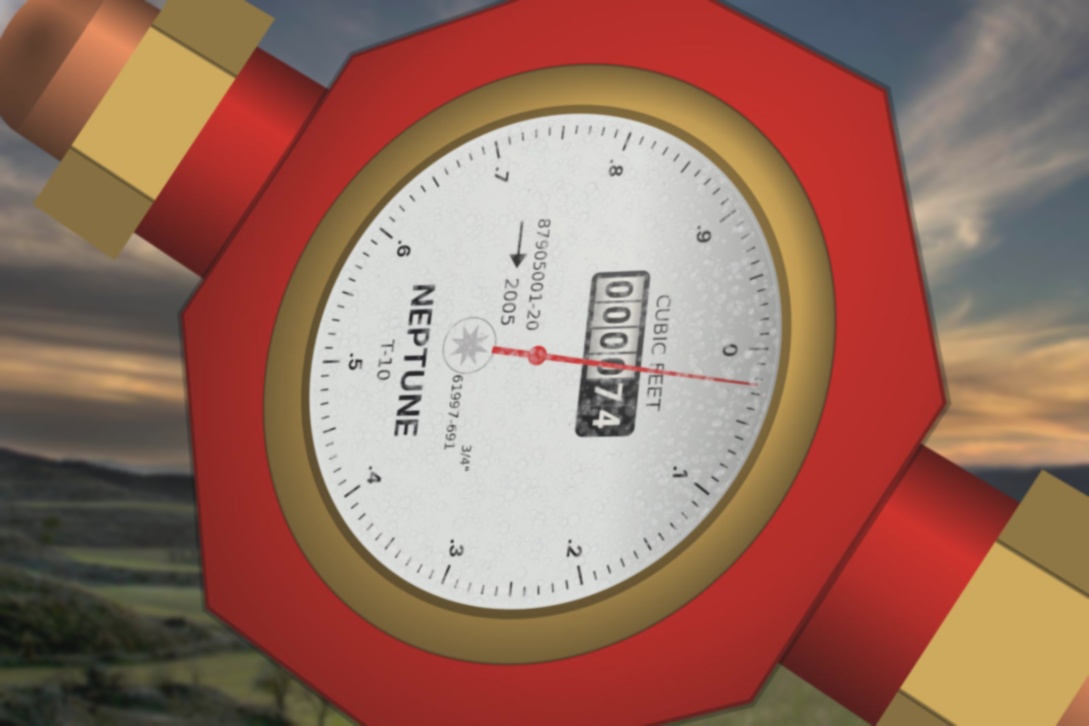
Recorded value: 74.02 ft³
